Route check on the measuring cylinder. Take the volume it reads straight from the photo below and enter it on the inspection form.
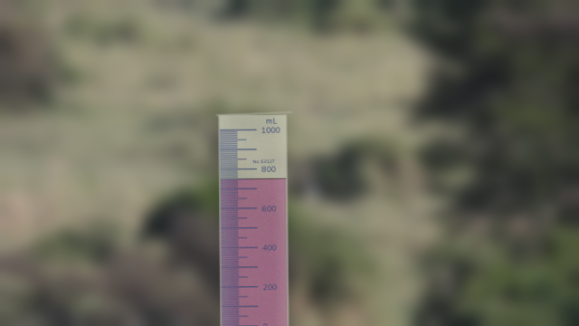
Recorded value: 750 mL
